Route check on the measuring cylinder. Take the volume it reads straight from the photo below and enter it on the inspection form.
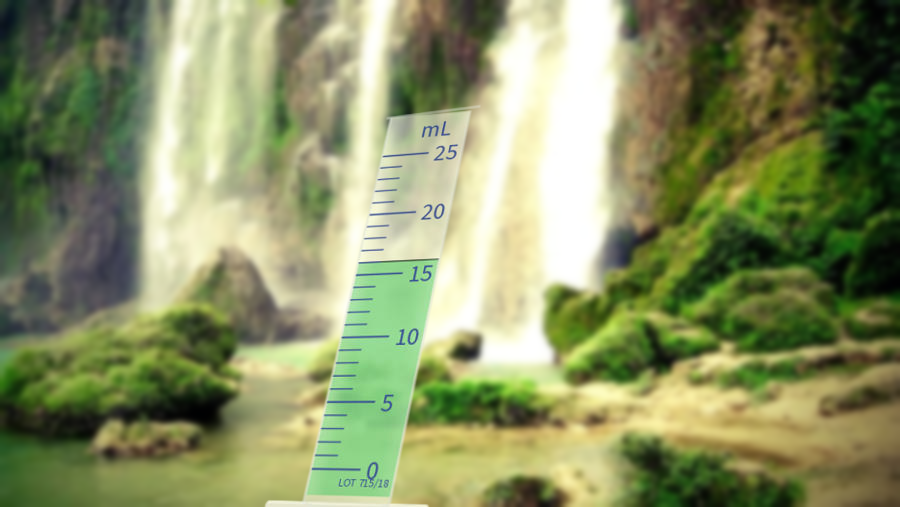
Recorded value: 16 mL
